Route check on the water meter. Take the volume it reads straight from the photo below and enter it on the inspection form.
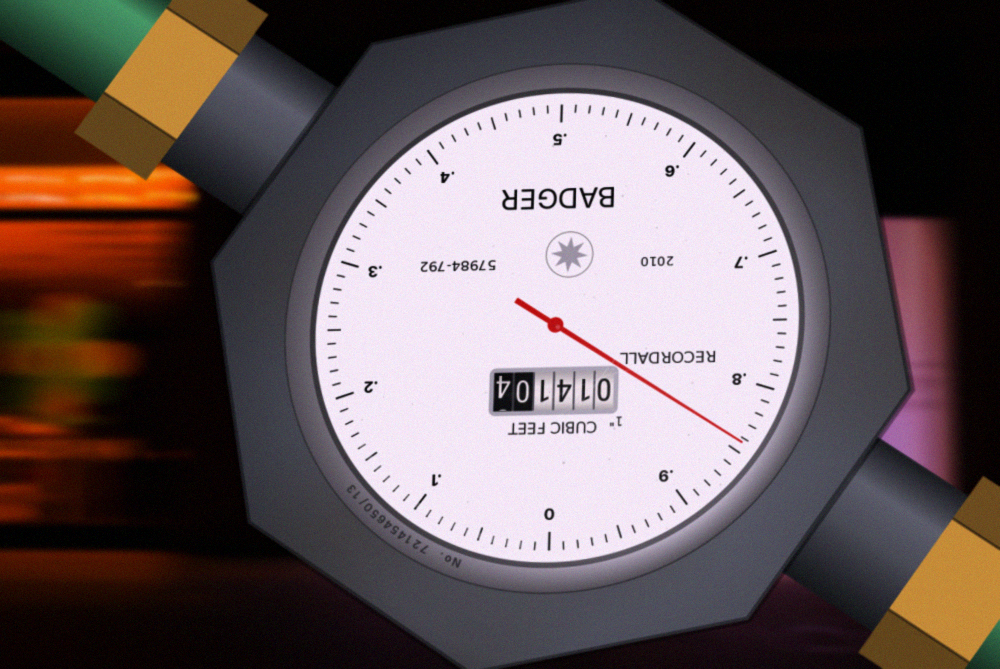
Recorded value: 14103.84 ft³
